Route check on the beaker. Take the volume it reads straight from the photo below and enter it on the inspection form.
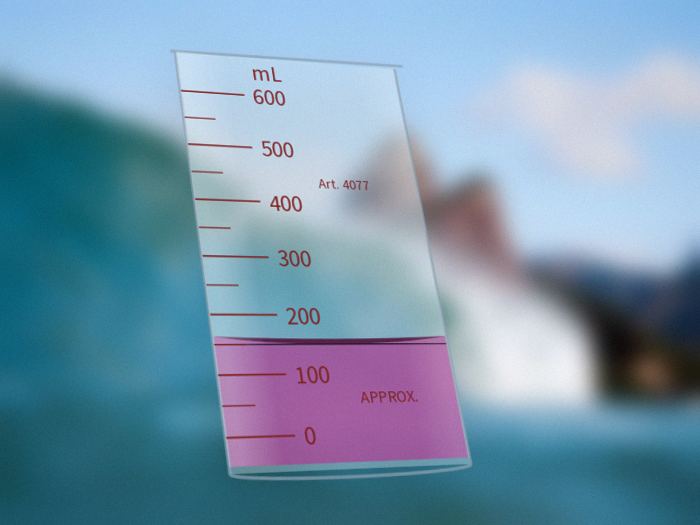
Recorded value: 150 mL
